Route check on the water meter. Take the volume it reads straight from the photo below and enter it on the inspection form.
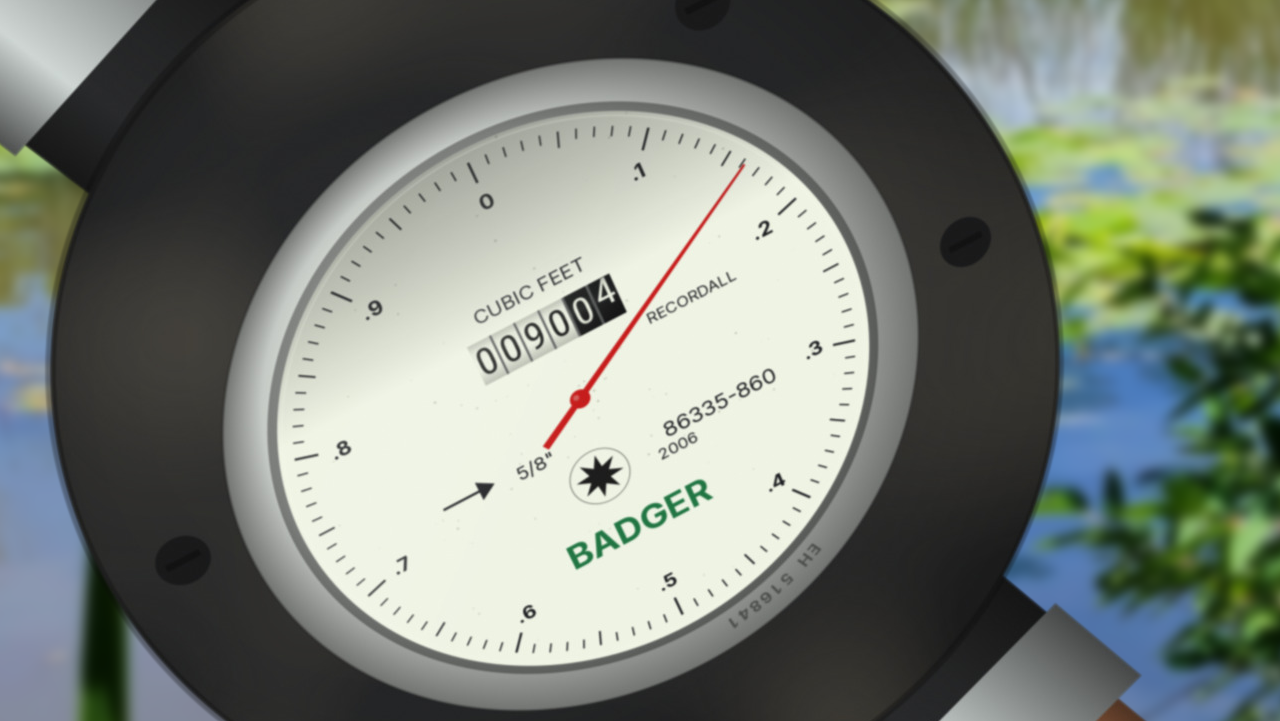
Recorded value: 9004.16 ft³
